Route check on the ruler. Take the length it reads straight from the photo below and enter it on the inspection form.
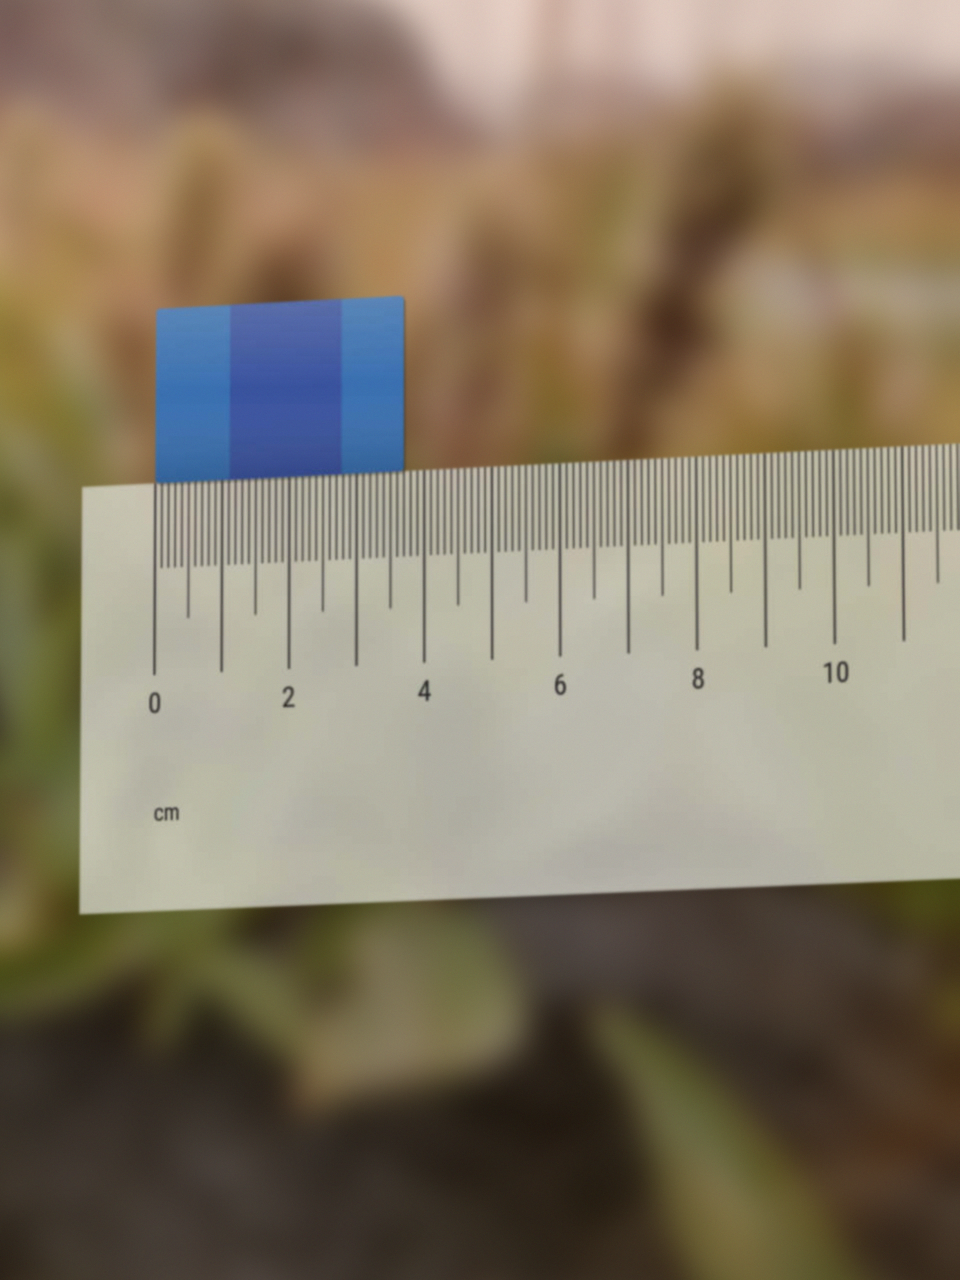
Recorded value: 3.7 cm
